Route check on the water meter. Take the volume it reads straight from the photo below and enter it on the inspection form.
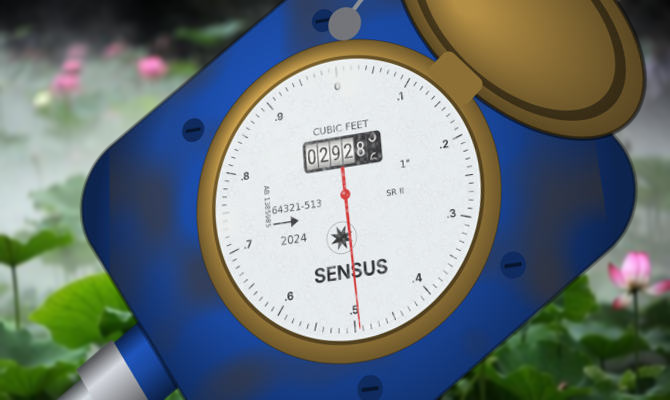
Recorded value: 29285.49 ft³
